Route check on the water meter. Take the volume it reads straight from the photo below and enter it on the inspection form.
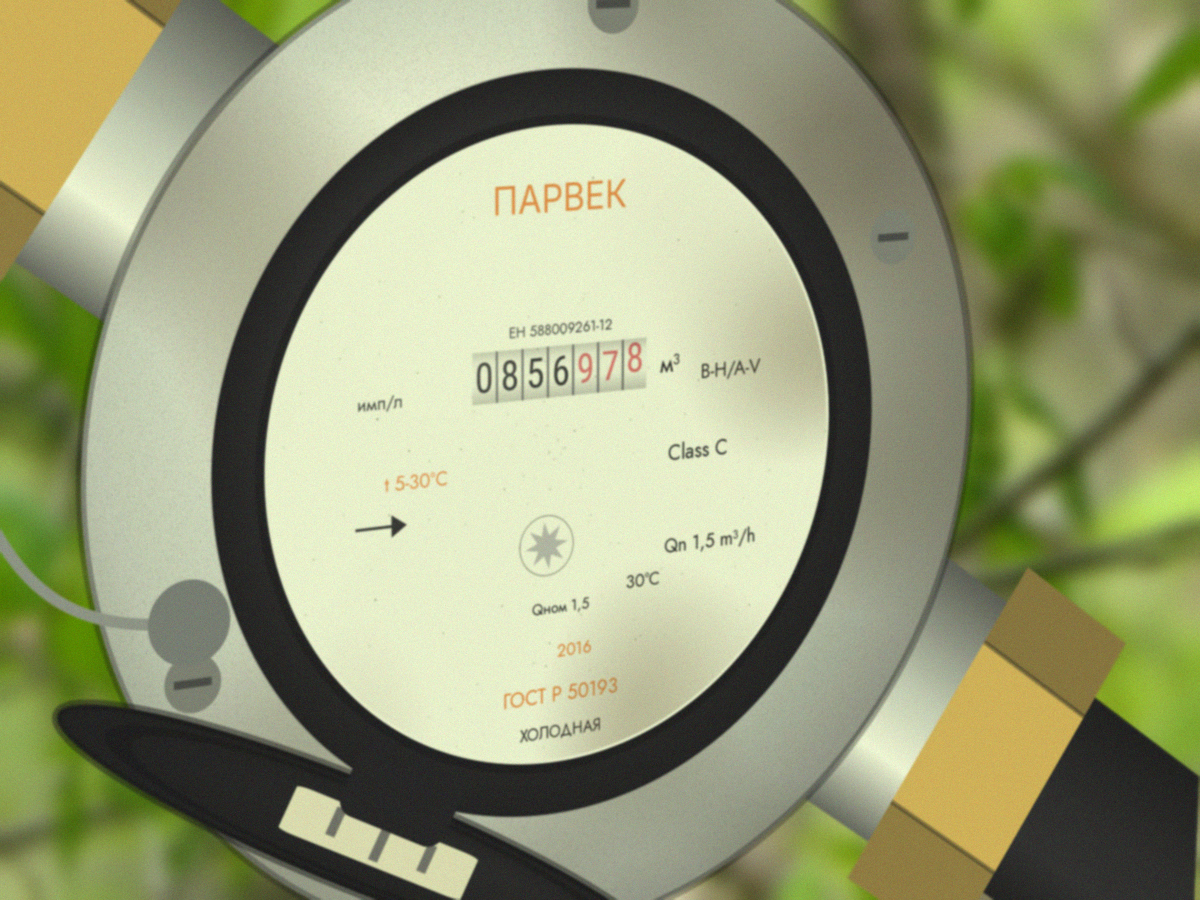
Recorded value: 856.978 m³
